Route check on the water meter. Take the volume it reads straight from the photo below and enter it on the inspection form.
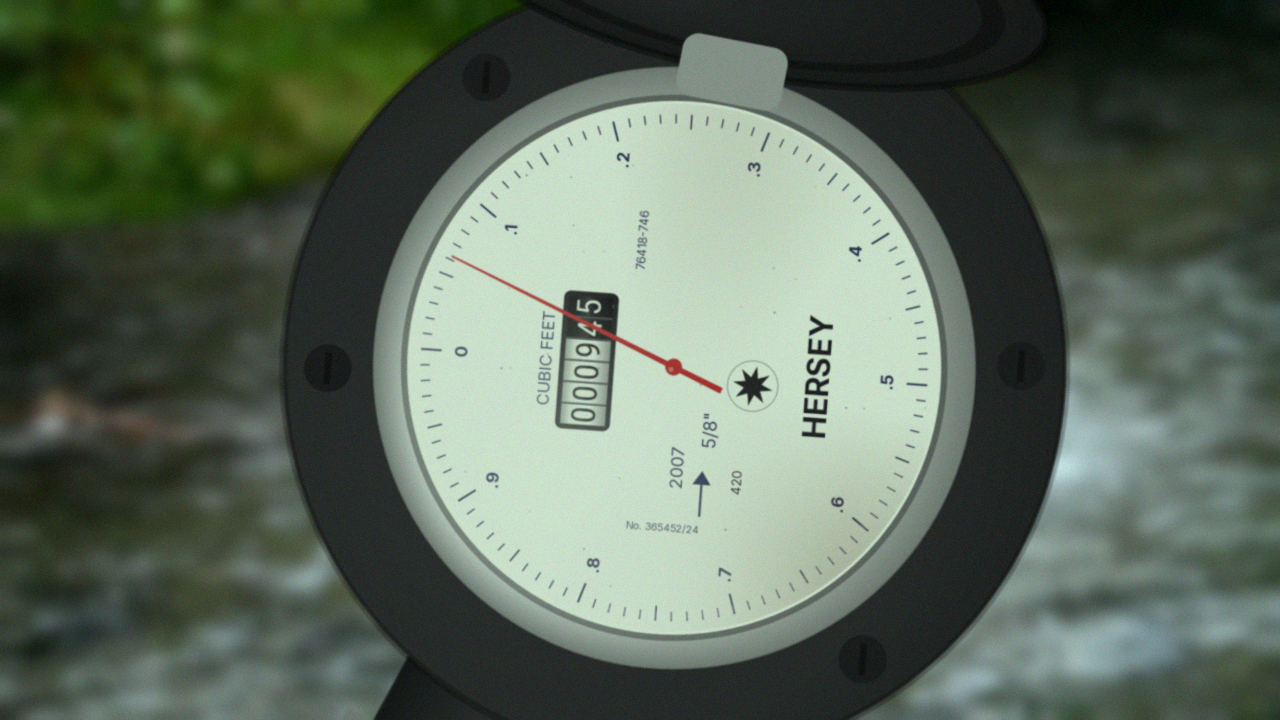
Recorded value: 945.06 ft³
